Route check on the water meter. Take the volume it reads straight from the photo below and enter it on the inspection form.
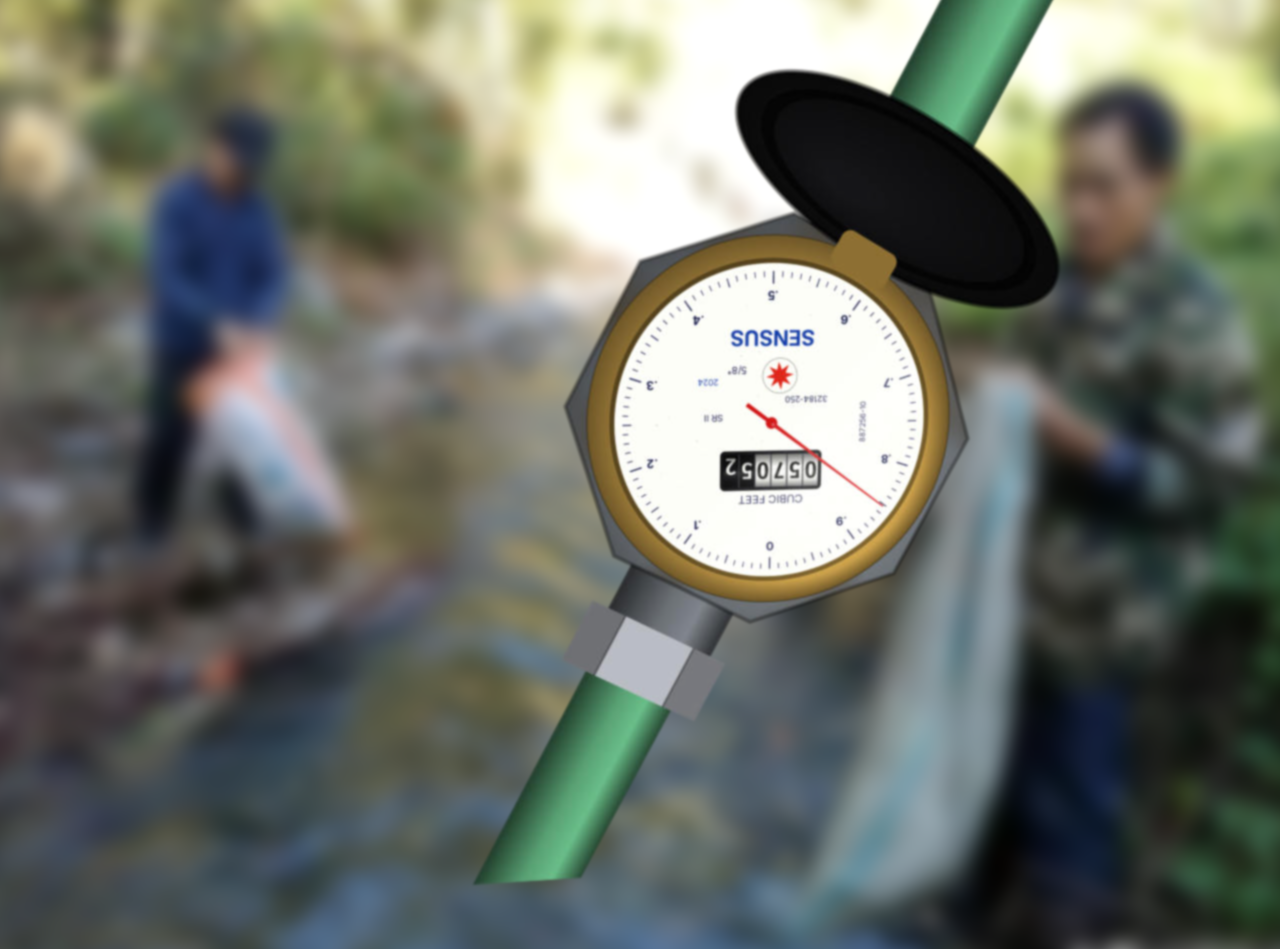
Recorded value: 57051.85 ft³
